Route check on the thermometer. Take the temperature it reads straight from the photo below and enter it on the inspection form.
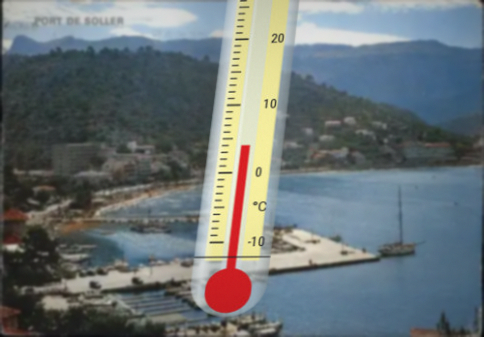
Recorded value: 4 °C
